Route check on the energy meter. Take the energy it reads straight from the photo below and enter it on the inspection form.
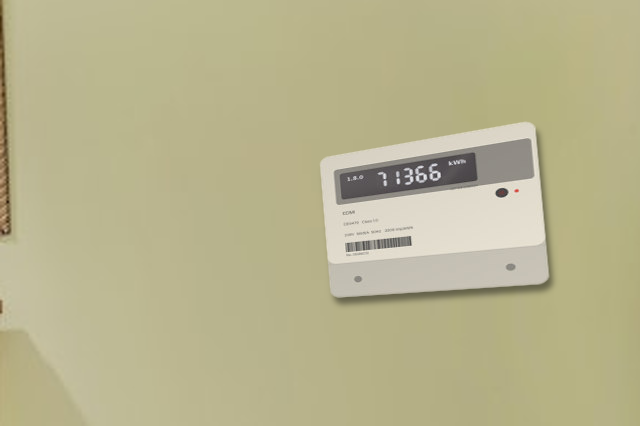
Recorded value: 71366 kWh
